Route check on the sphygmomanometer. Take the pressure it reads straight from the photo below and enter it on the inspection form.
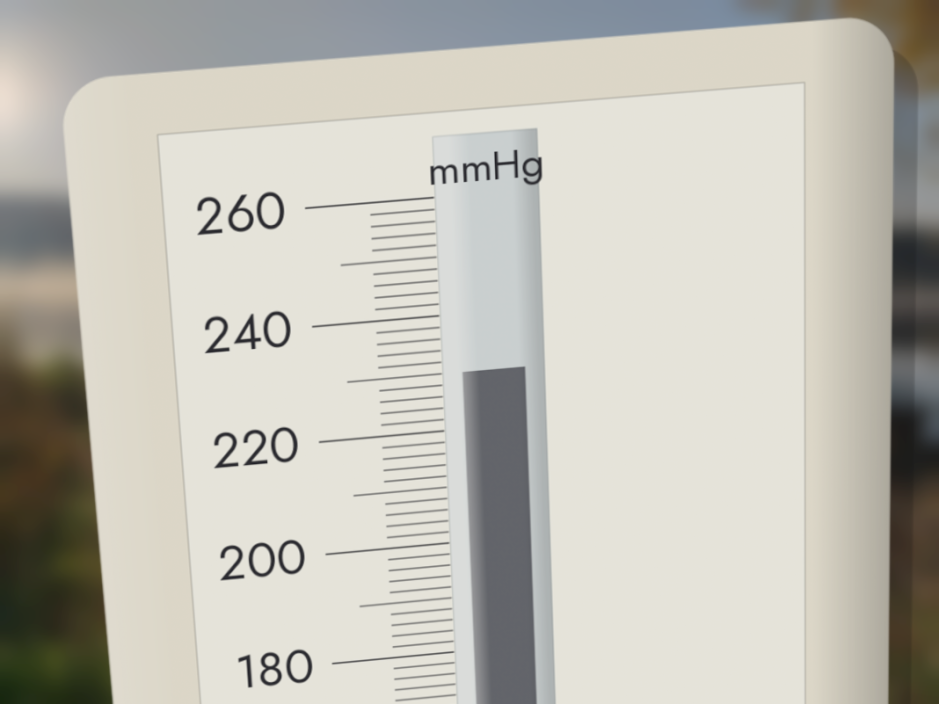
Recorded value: 230 mmHg
